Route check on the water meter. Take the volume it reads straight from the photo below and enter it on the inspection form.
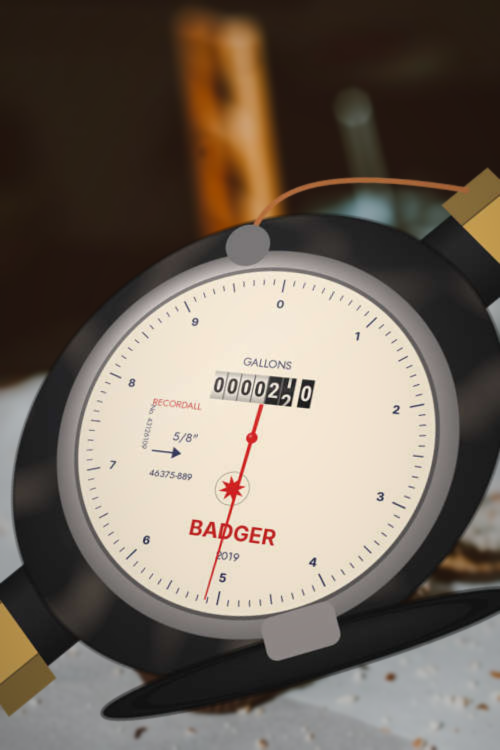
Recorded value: 215.1 gal
